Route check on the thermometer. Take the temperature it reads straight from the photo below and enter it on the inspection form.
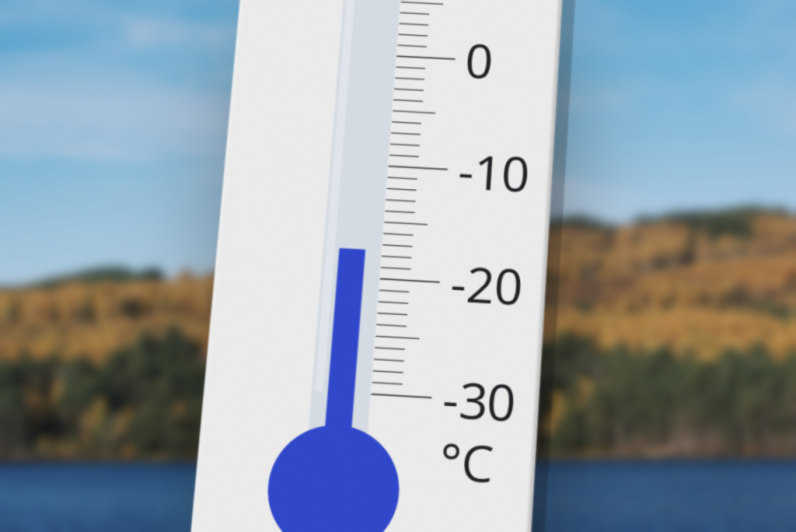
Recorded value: -17.5 °C
